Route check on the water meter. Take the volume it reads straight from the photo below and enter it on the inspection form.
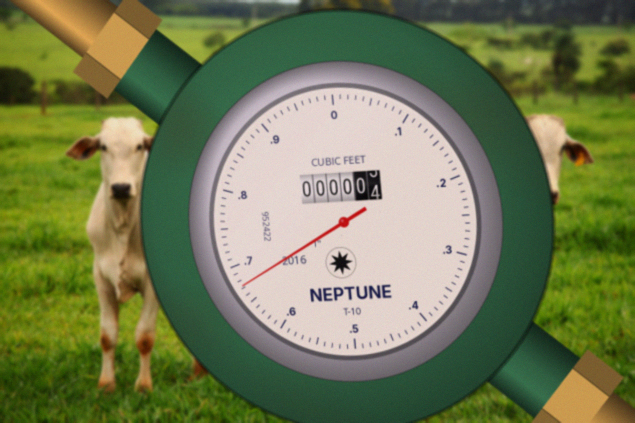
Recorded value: 3.67 ft³
